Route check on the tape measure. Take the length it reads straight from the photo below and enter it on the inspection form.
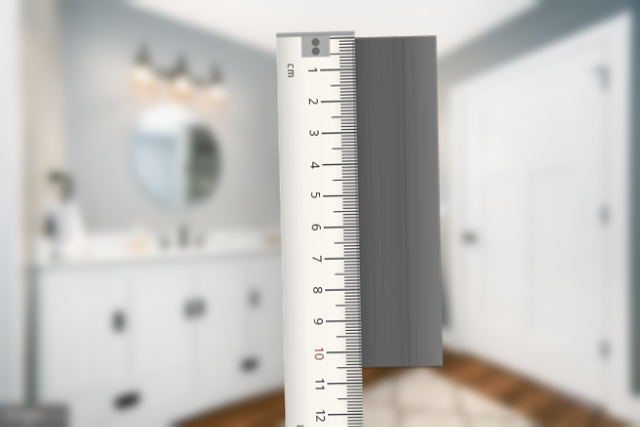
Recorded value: 10.5 cm
